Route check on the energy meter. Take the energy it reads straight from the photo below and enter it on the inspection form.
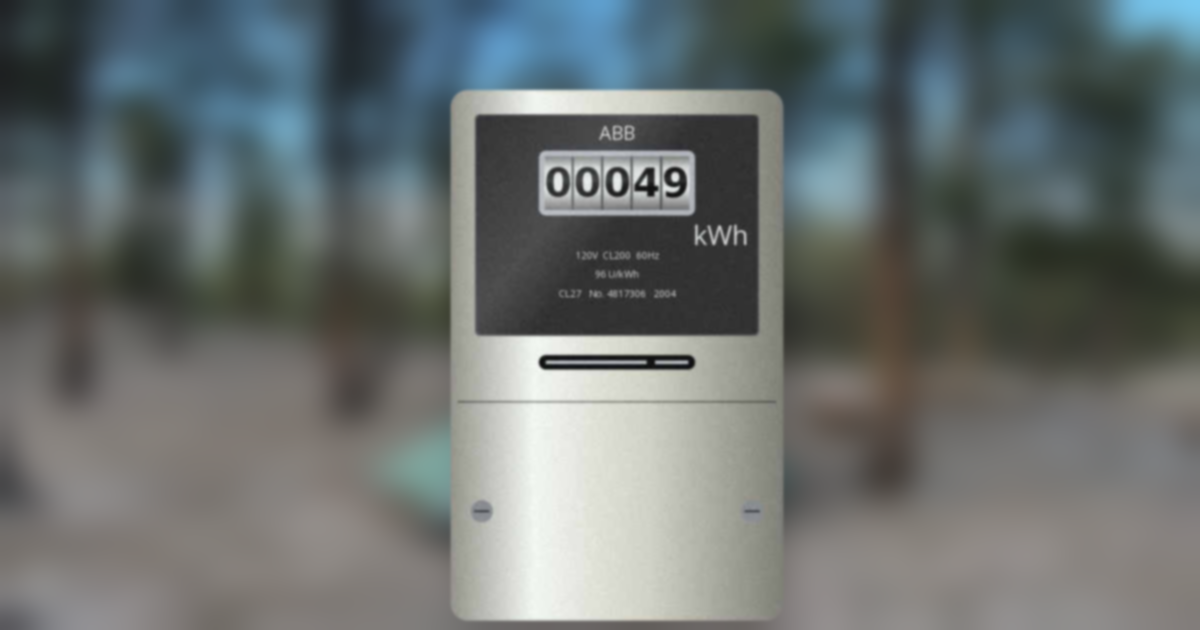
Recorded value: 49 kWh
